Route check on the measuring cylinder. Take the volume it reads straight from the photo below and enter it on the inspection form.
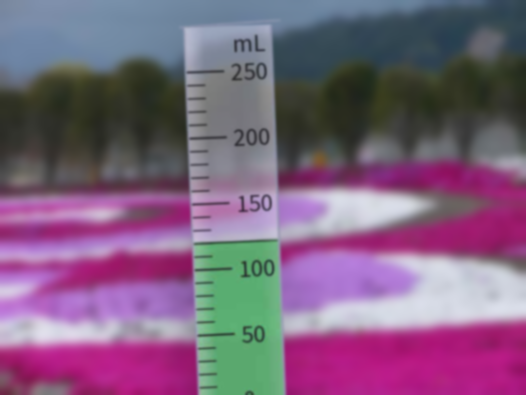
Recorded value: 120 mL
